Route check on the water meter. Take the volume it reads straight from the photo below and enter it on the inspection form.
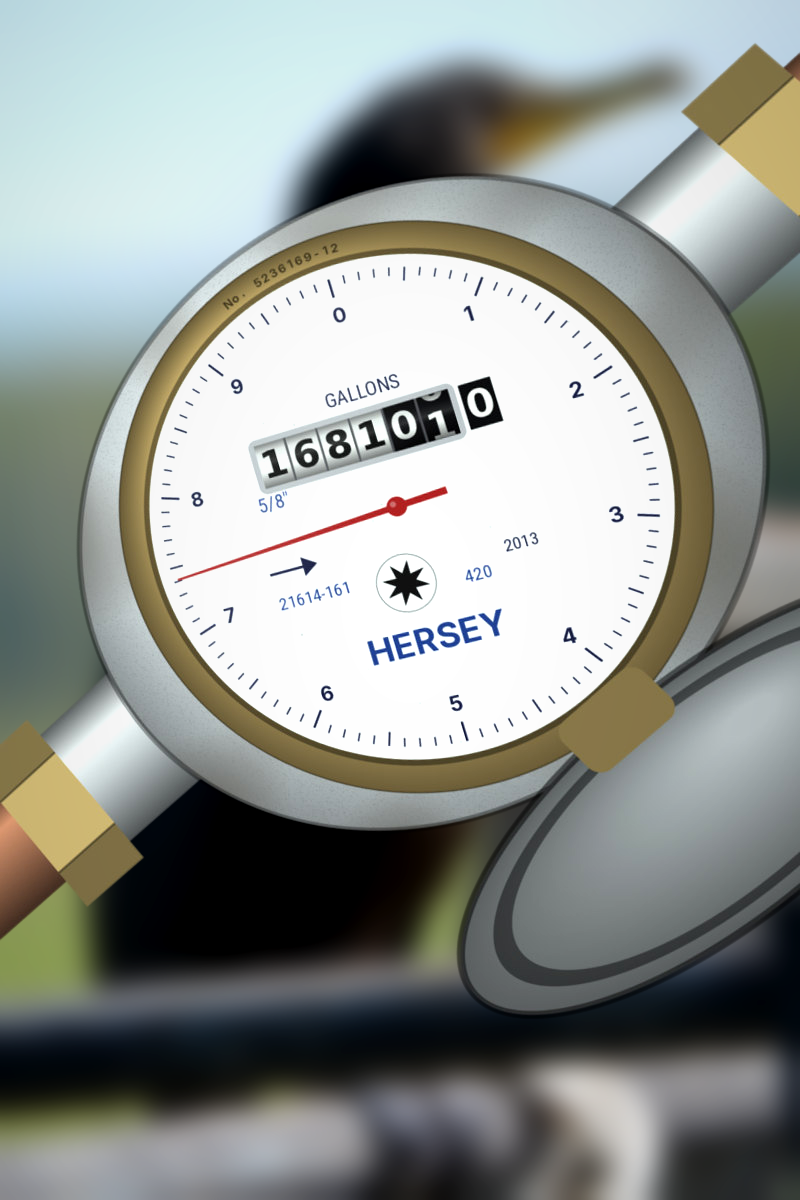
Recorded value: 1681007.4 gal
